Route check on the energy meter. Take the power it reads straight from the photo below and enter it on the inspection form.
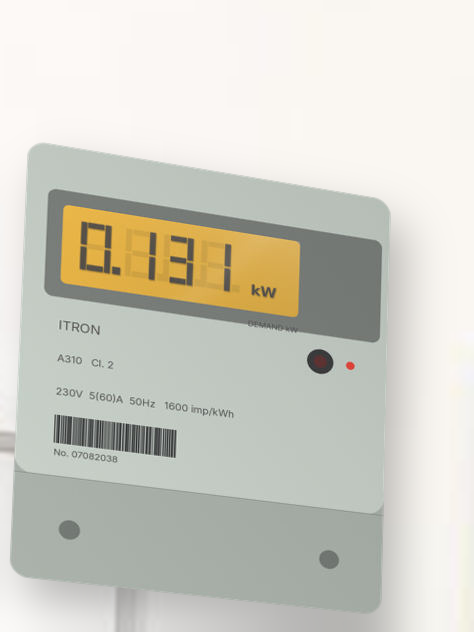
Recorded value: 0.131 kW
